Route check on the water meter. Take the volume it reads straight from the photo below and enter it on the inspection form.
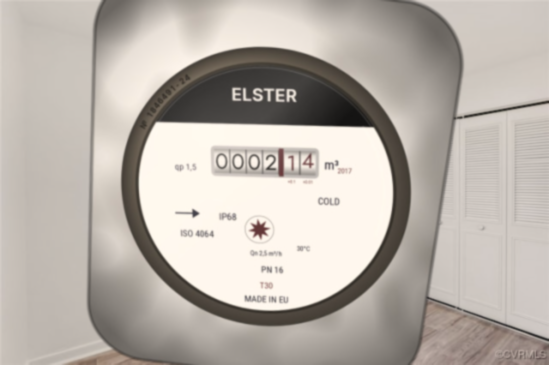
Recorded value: 2.14 m³
